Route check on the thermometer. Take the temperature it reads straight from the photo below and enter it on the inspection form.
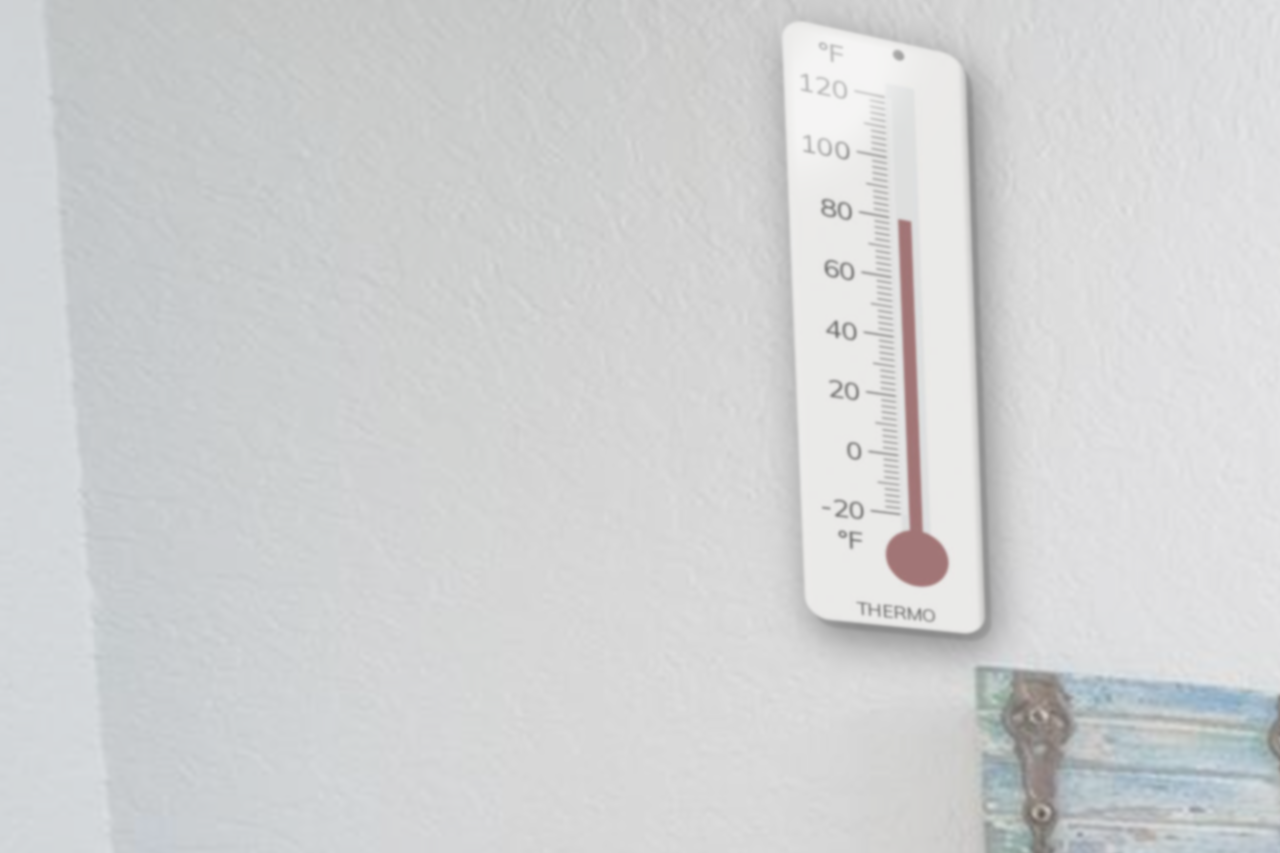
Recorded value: 80 °F
